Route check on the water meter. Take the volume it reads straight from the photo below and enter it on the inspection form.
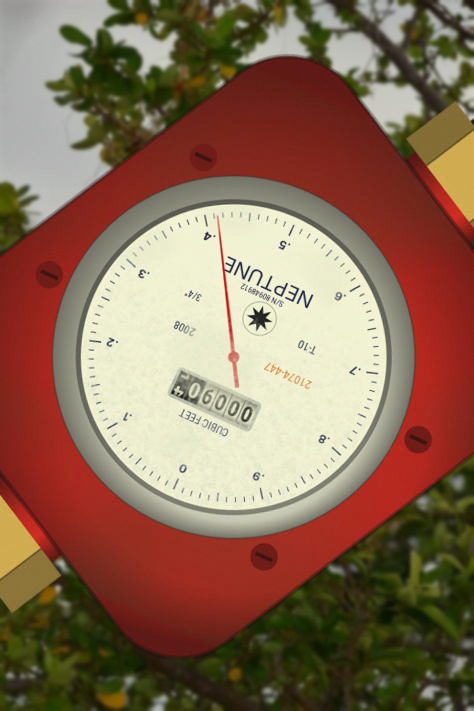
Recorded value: 904.41 ft³
